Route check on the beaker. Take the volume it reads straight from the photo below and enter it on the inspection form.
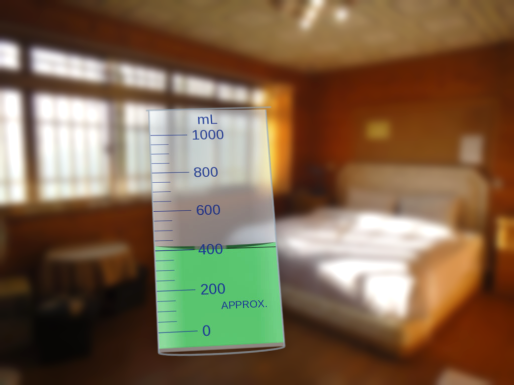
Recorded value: 400 mL
